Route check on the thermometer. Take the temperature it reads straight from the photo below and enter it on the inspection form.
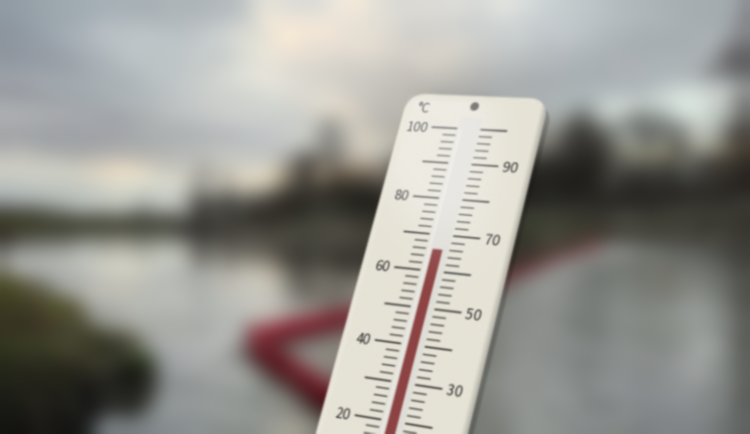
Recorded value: 66 °C
